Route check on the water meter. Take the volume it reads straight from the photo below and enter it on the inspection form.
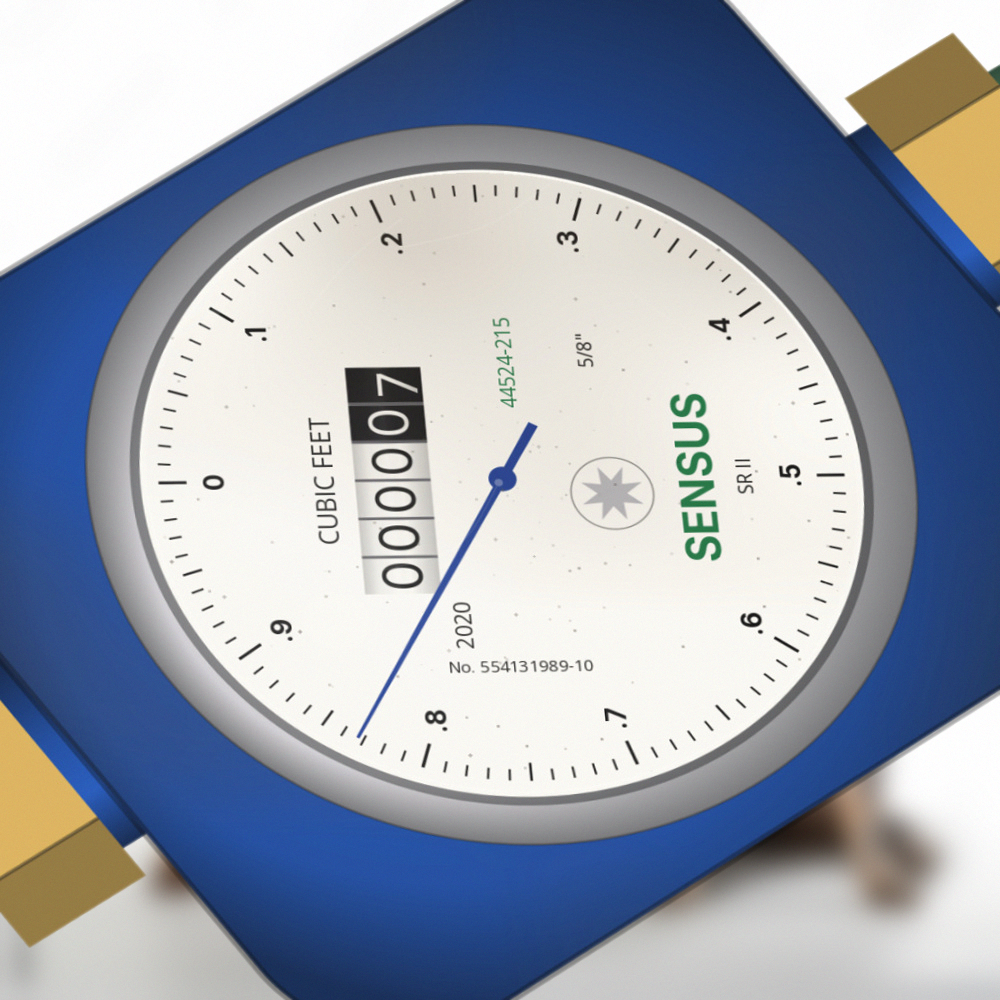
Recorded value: 6.83 ft³
